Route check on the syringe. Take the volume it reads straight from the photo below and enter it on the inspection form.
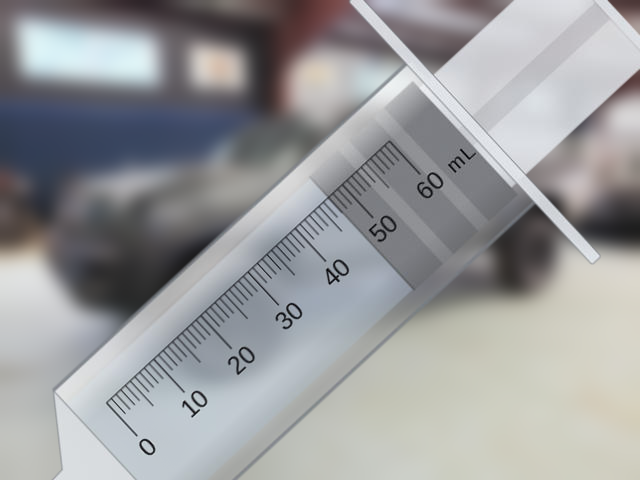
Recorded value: 47 mL
